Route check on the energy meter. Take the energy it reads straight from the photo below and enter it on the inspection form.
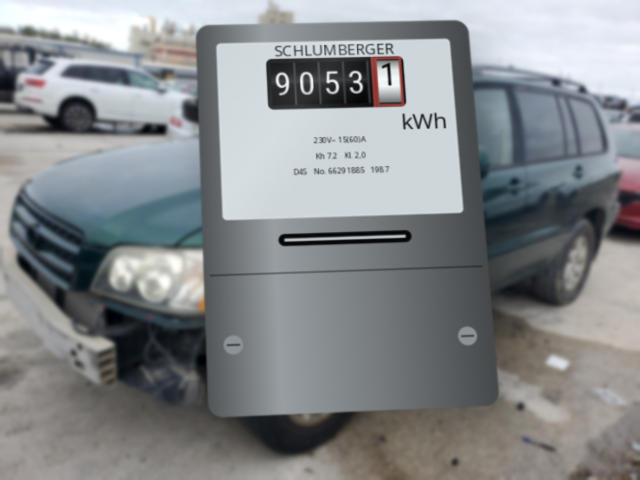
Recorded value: 9053.1 kWh
